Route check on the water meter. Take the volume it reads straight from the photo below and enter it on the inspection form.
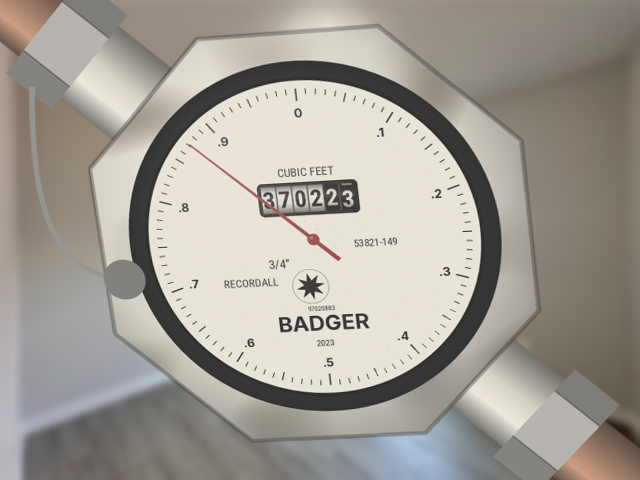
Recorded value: 370222.87 ft³
